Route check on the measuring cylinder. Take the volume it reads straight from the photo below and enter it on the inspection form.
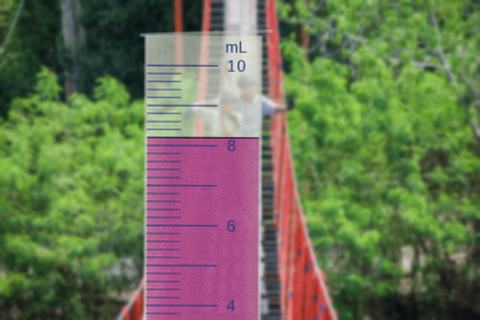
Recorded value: 8.2 mL
